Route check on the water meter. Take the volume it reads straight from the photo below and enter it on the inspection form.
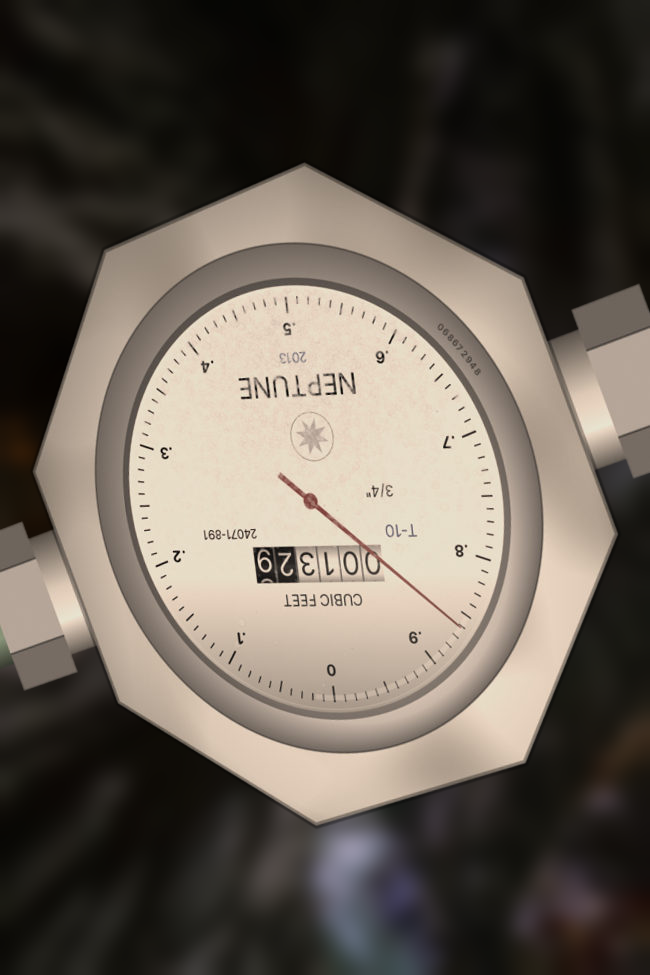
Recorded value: 1328.86 ft³
